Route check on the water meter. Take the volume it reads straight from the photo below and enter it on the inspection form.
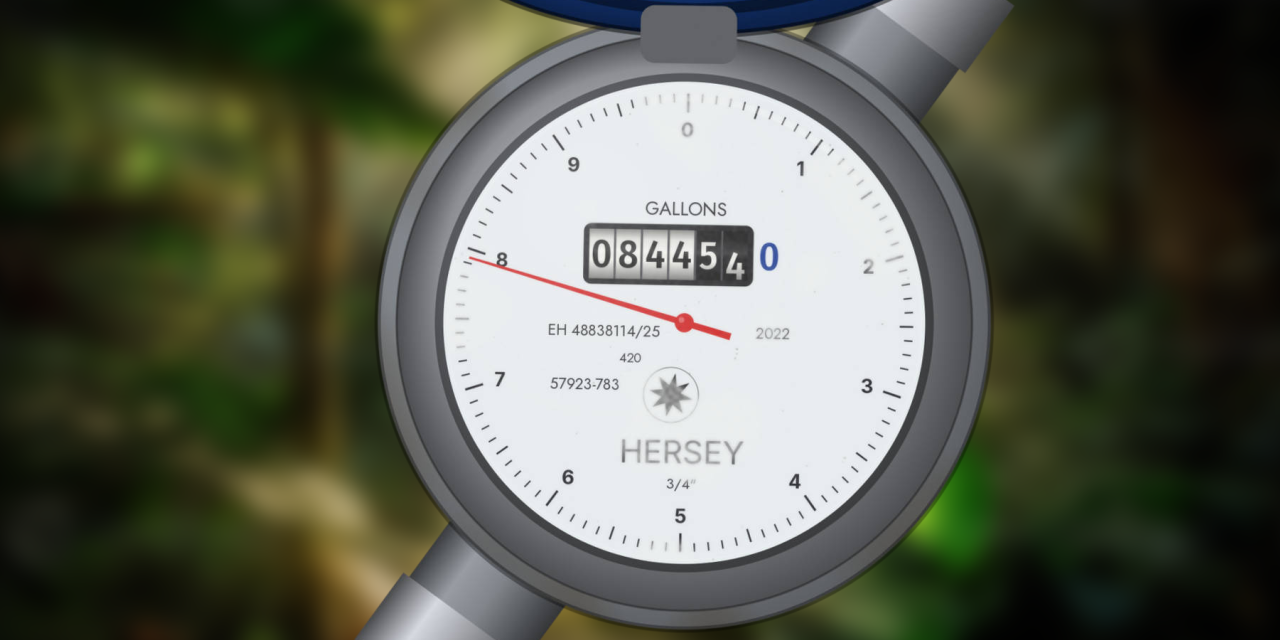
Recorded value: 844537.9 gal
